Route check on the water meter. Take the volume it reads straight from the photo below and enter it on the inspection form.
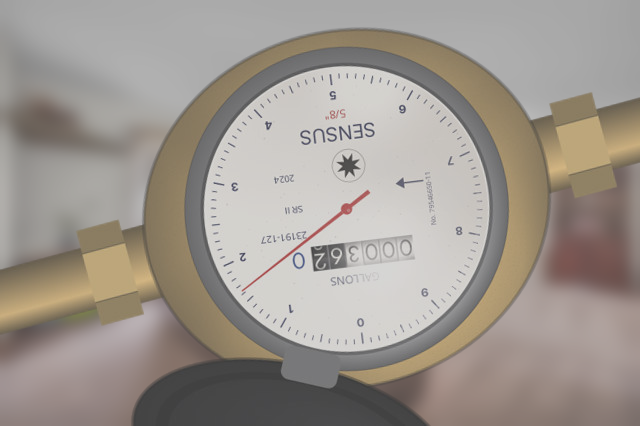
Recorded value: 3621.6 gal
